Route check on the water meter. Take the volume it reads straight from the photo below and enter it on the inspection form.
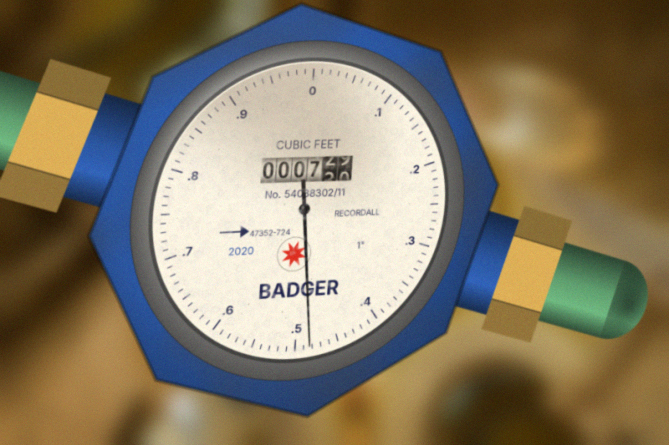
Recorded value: 729.48 ft³
